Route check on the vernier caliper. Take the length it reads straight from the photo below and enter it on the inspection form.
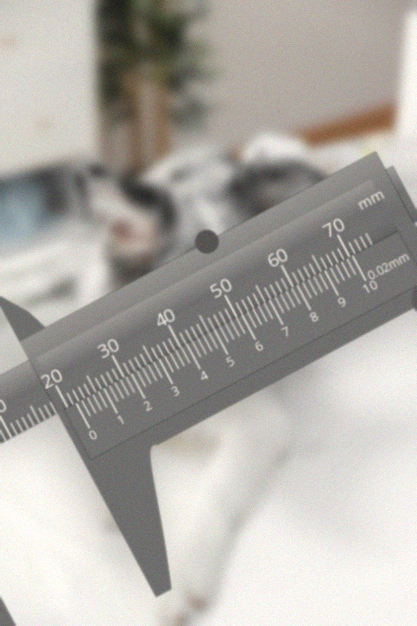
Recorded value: 21.5 mm
